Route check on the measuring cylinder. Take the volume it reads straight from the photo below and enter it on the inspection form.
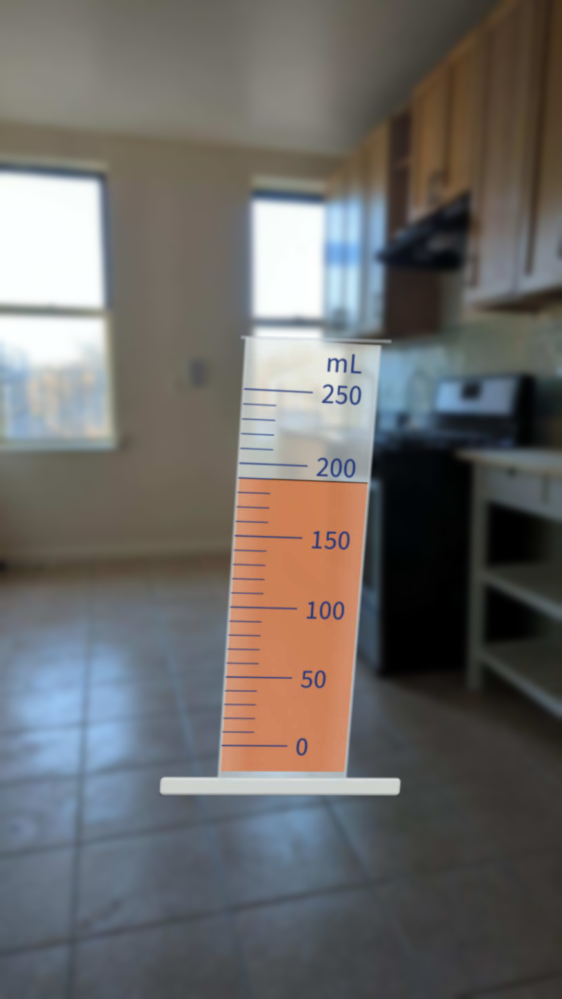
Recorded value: 190 mL
